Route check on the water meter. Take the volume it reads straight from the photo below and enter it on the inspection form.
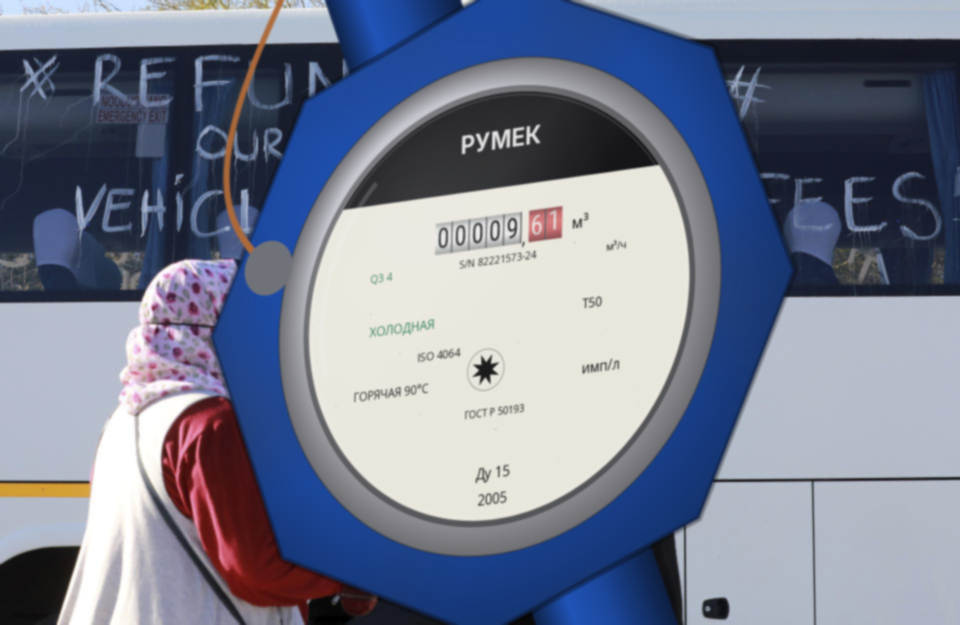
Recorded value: 9.61 m³
